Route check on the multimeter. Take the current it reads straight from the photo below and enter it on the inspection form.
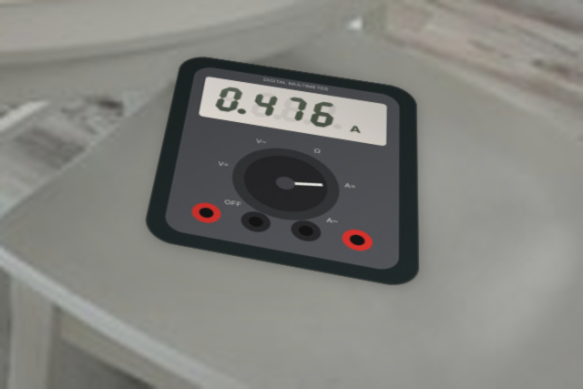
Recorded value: 0.476 A
